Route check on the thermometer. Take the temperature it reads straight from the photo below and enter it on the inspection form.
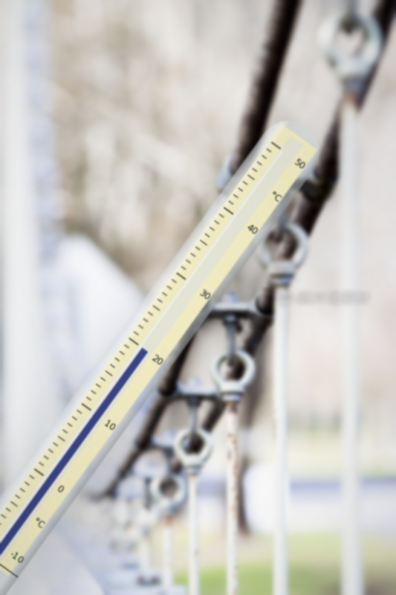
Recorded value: 20 °C
